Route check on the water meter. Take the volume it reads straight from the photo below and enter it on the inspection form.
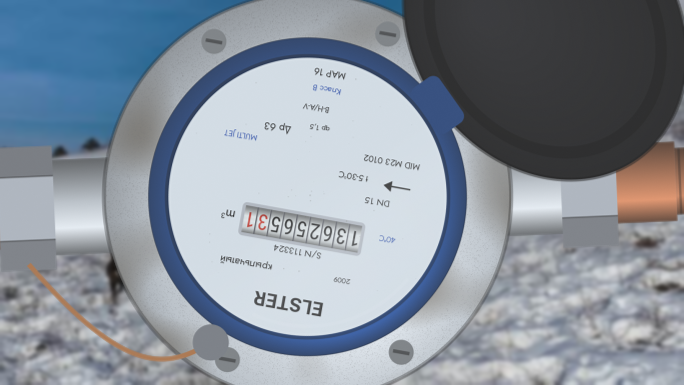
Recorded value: 1362565.31 m³
